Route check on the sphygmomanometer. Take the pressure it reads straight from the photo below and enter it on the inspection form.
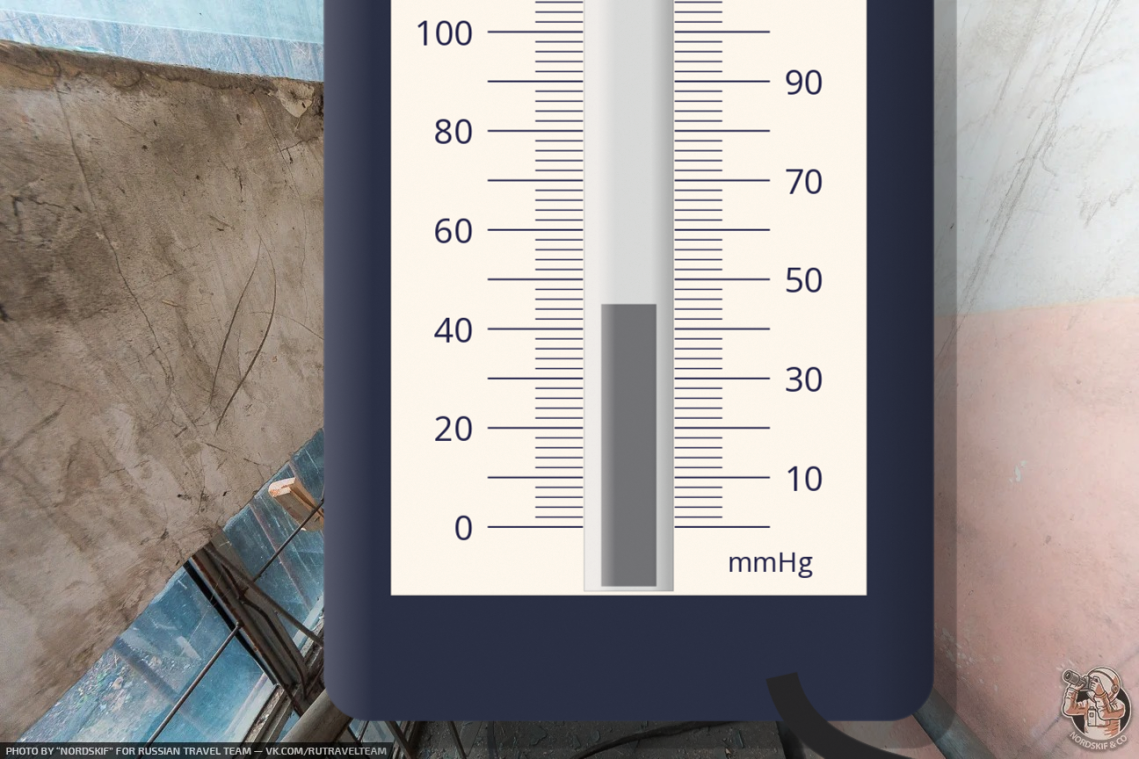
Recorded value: 45 mmHg
